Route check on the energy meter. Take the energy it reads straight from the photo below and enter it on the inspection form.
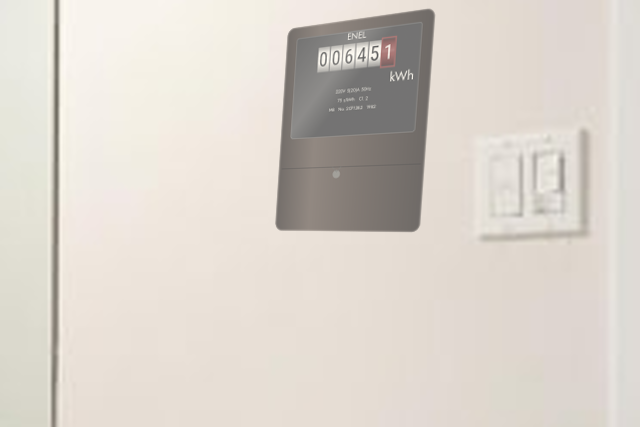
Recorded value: 645.1 kWh
